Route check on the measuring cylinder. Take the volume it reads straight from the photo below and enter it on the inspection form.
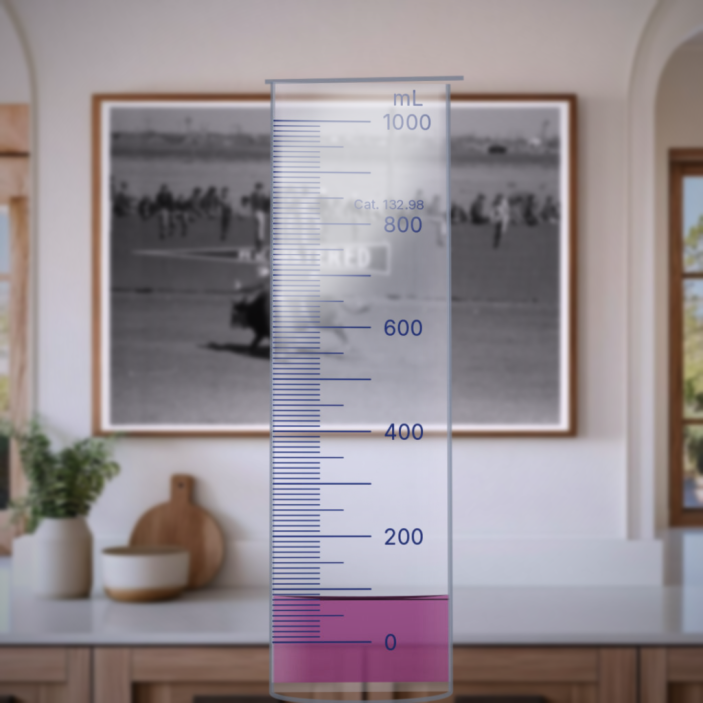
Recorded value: 80 mL
